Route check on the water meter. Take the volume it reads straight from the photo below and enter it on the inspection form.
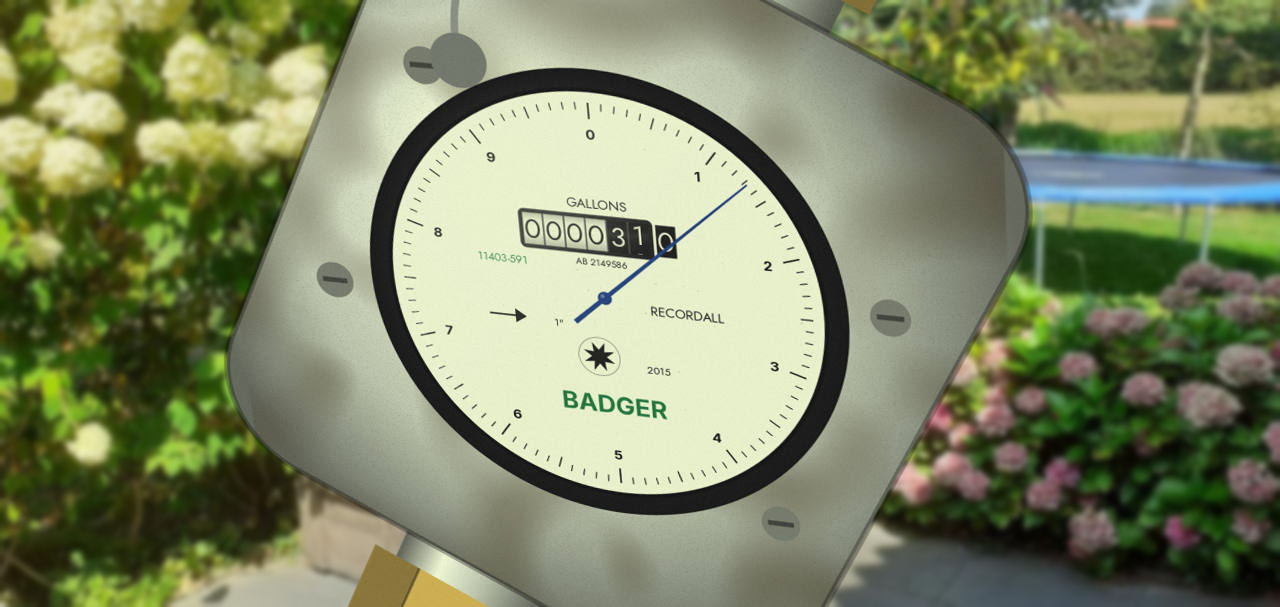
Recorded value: 311.3 gal
